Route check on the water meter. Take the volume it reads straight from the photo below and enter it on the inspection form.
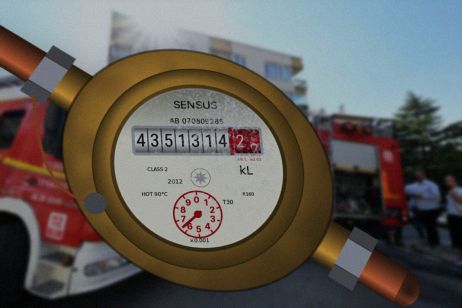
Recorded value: 4351314.216 kL
